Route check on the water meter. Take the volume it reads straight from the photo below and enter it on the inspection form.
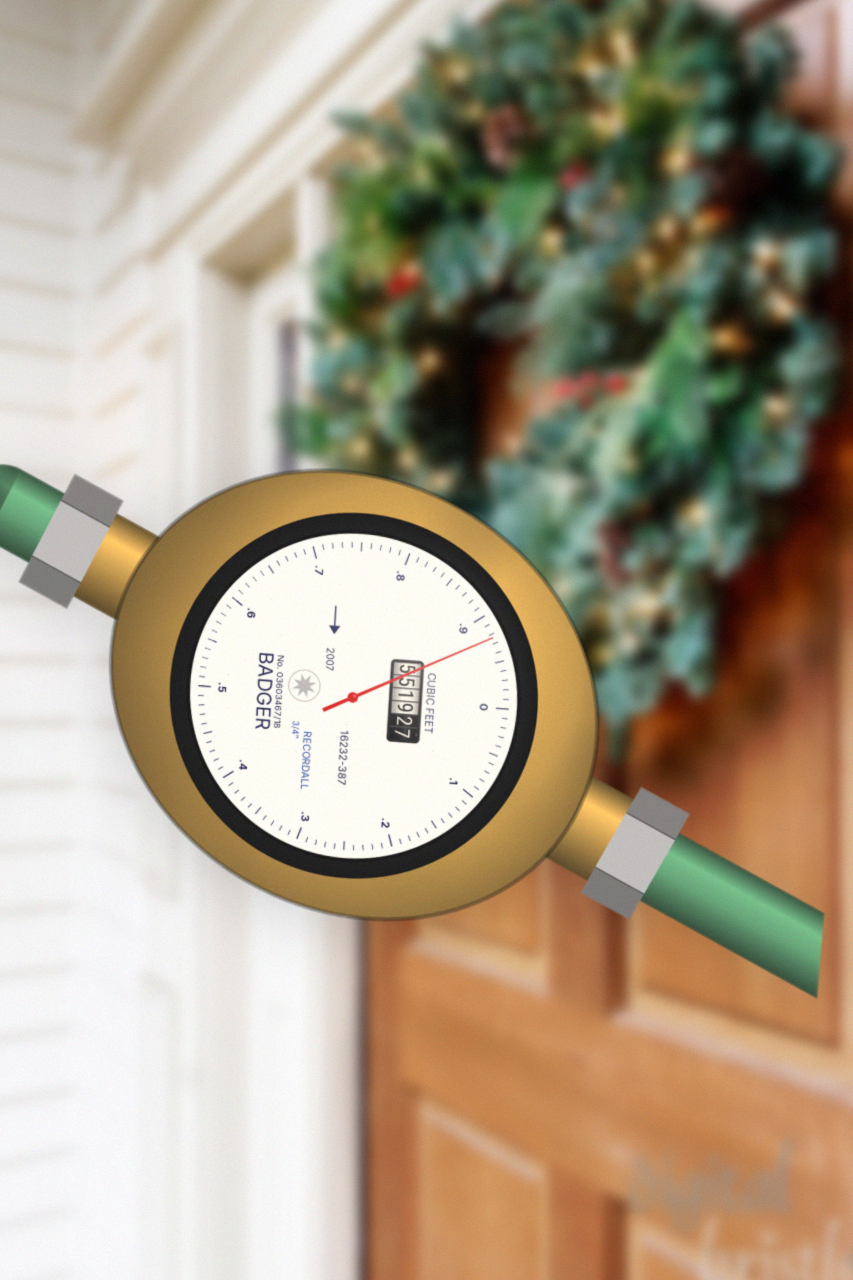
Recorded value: 551926.92 ft³
